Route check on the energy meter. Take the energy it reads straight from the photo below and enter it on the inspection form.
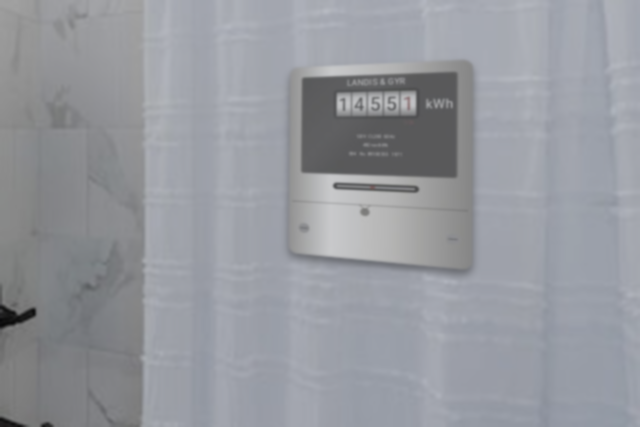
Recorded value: 1455.1 kWh
